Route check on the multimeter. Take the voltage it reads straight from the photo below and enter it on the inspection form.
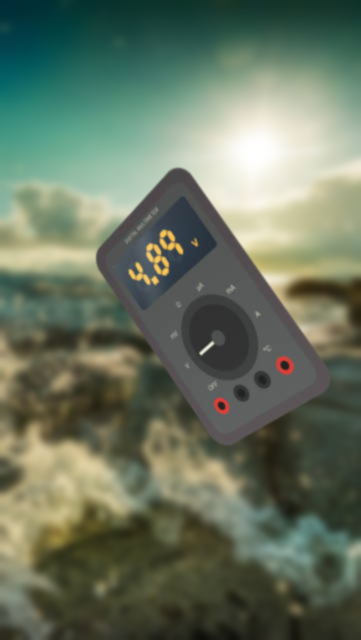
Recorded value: 4.89 V
